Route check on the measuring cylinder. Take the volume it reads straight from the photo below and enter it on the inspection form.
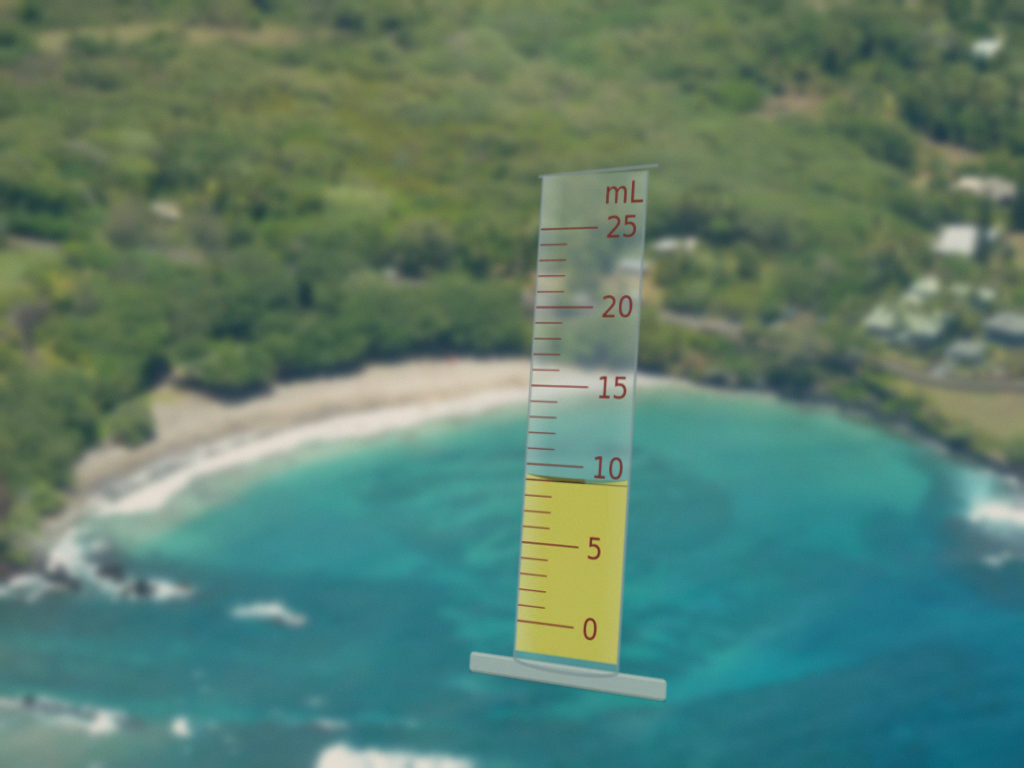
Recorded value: 9 mL
